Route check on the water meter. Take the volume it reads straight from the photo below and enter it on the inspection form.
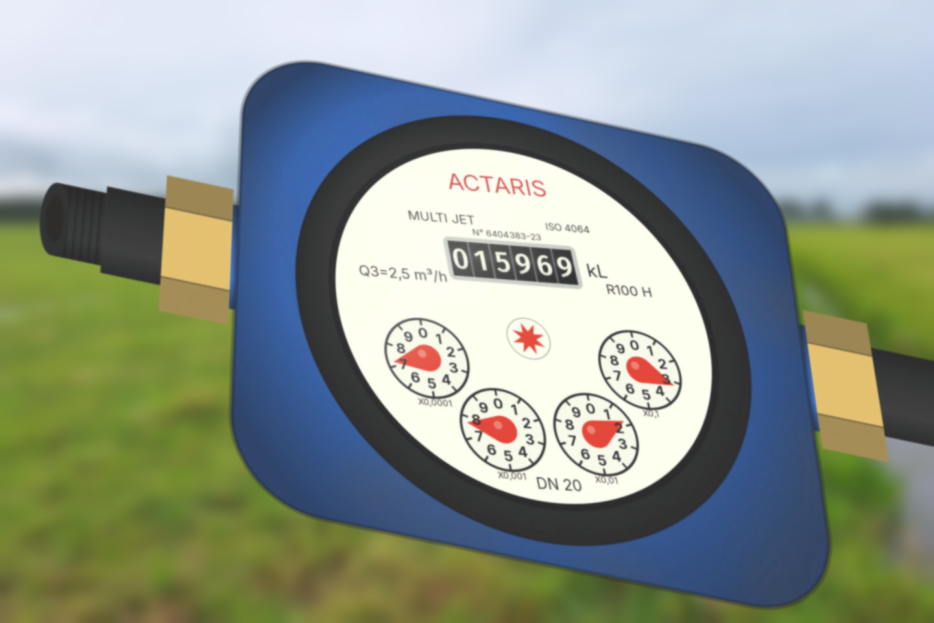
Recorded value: 15969.3177 kL
